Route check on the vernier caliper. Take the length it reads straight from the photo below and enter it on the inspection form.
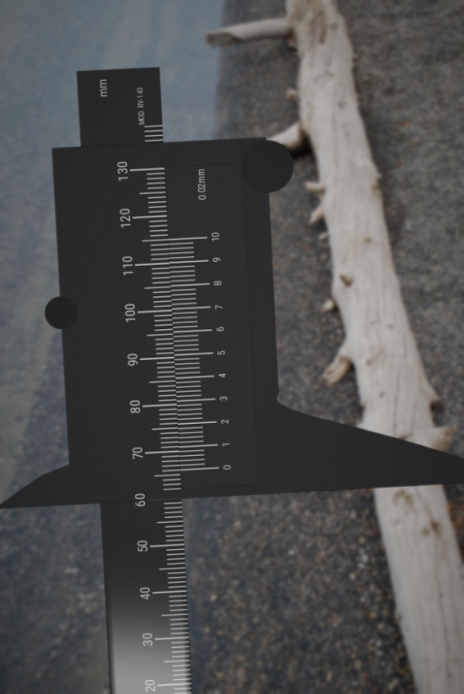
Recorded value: 66.0 mm
